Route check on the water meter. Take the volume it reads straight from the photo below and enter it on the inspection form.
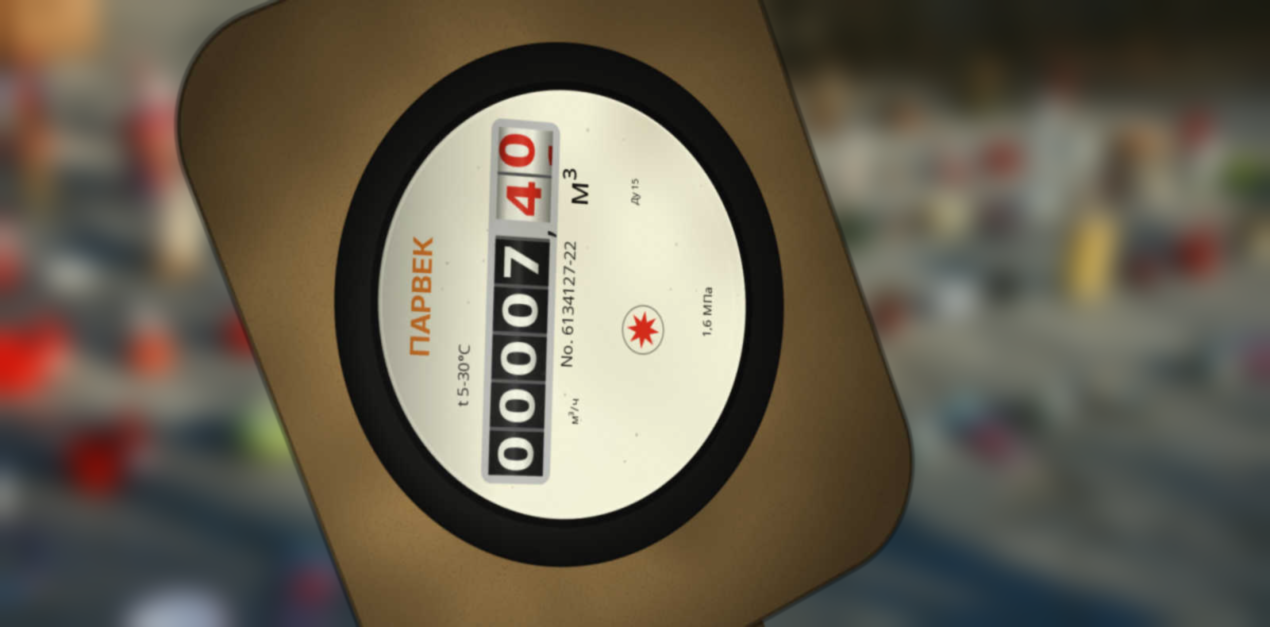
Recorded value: 7.40 m³
